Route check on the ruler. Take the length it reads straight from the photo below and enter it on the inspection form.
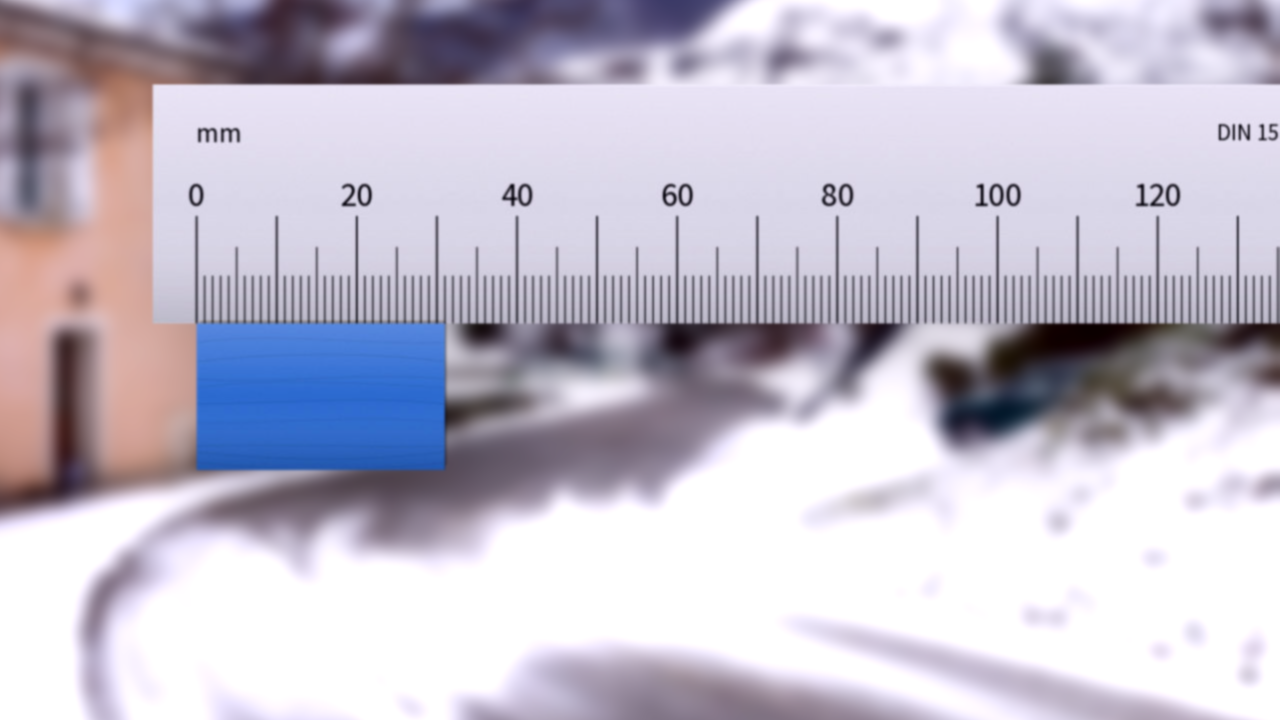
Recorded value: 31 mm
